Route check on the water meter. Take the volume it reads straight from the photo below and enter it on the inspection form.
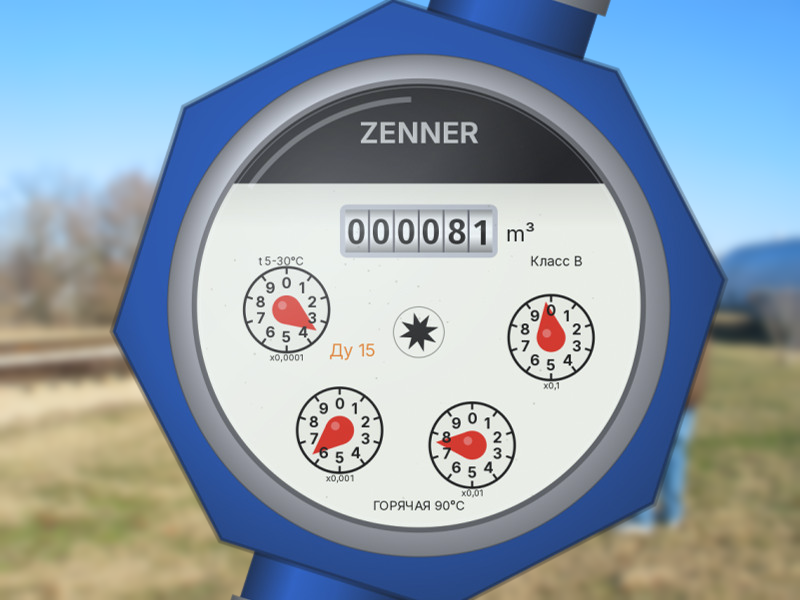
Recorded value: 80.9763 m³
